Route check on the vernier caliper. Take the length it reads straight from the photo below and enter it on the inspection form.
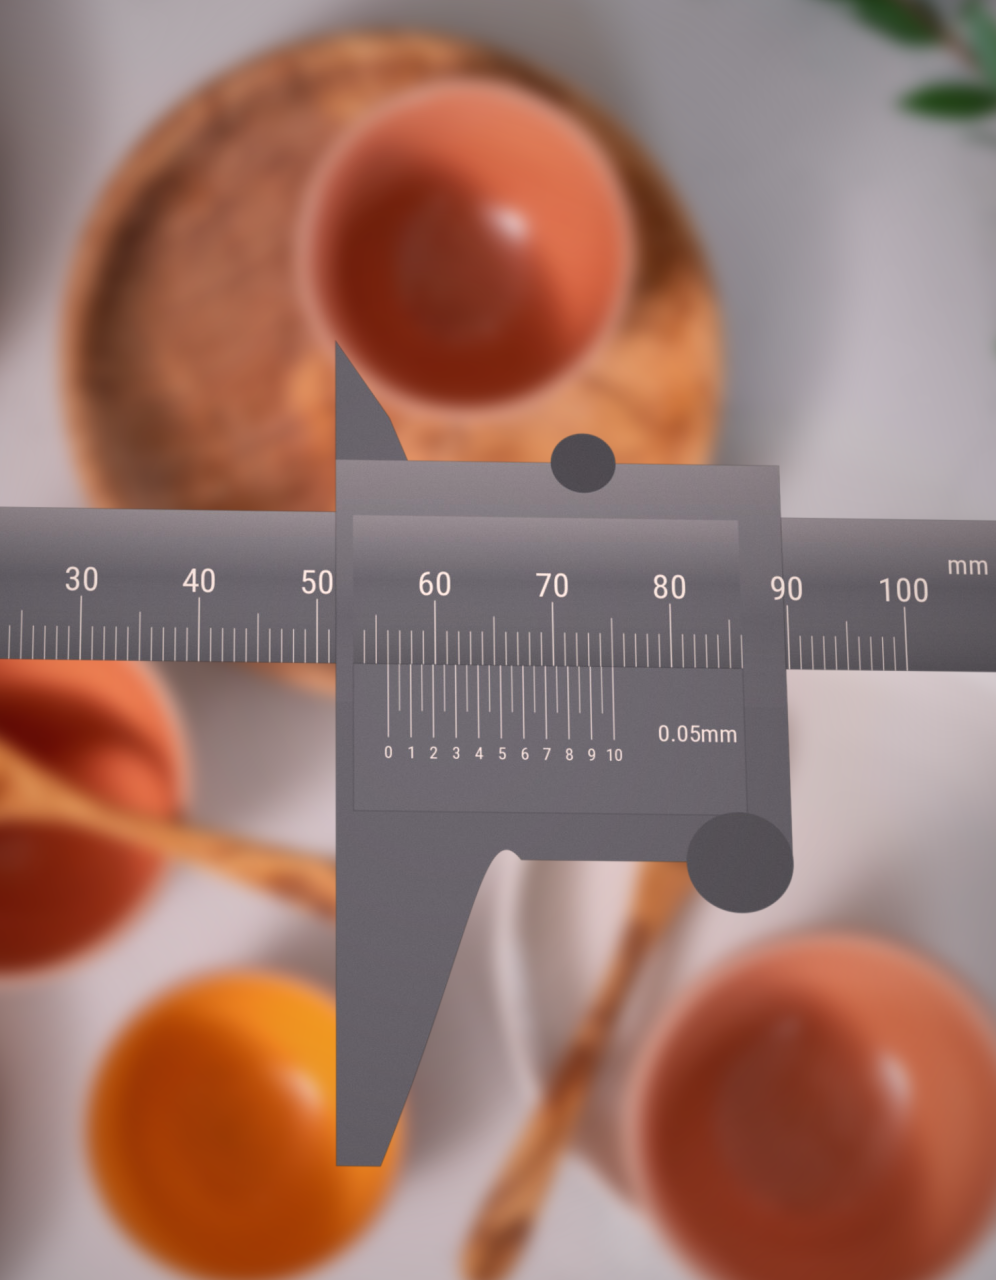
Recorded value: 56.0 mm
